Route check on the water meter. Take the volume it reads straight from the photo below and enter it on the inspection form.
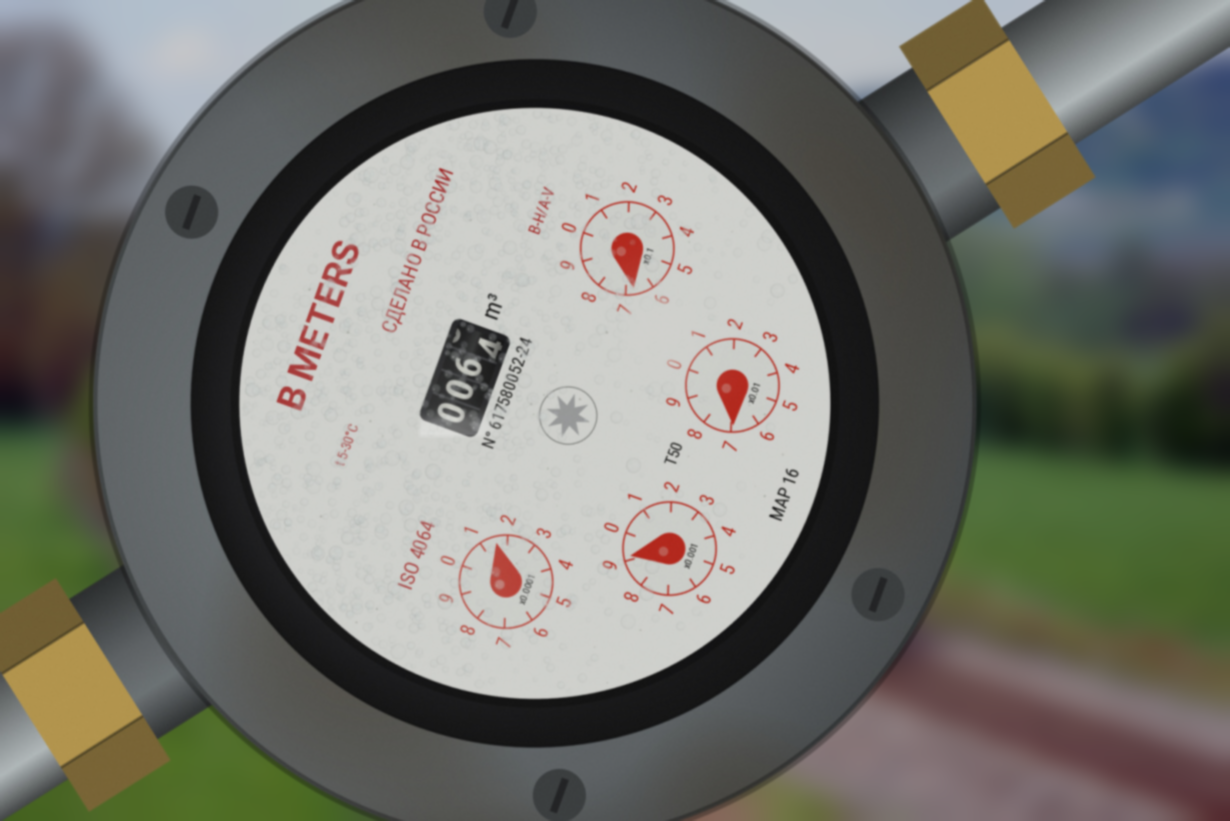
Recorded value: 63.6691 m³
